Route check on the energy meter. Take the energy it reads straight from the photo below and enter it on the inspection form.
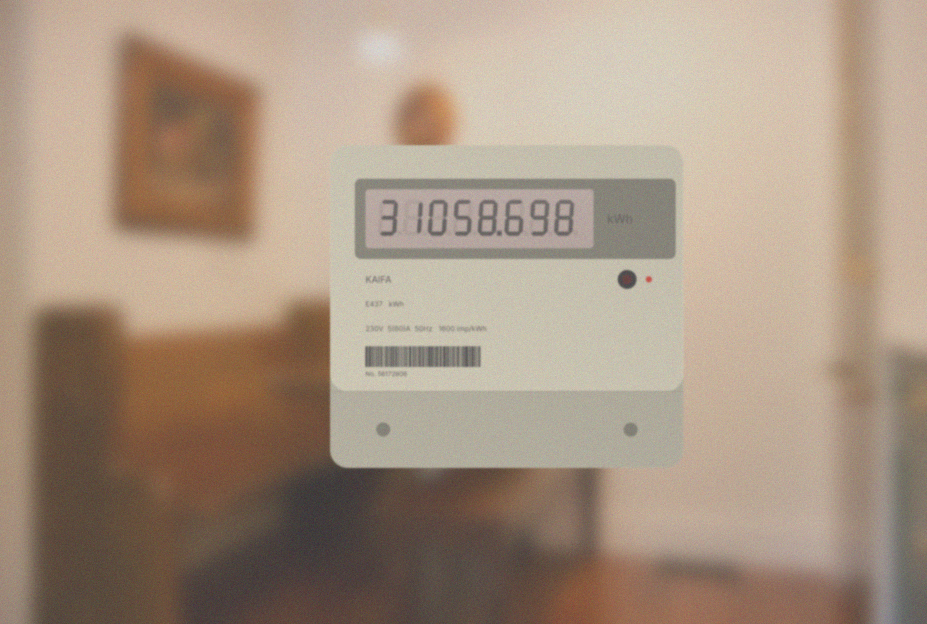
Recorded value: 31058.698 kWh
